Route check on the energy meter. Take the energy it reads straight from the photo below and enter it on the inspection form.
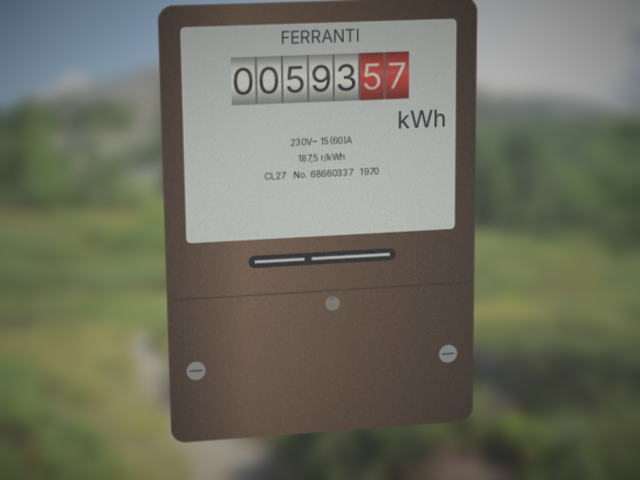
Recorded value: 593.57 kWh
